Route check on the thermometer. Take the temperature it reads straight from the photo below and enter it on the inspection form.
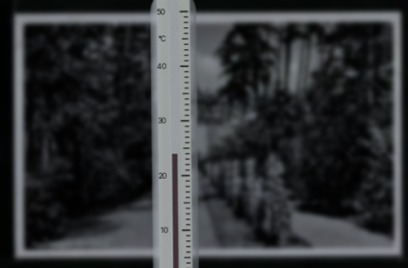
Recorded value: 24 °C
